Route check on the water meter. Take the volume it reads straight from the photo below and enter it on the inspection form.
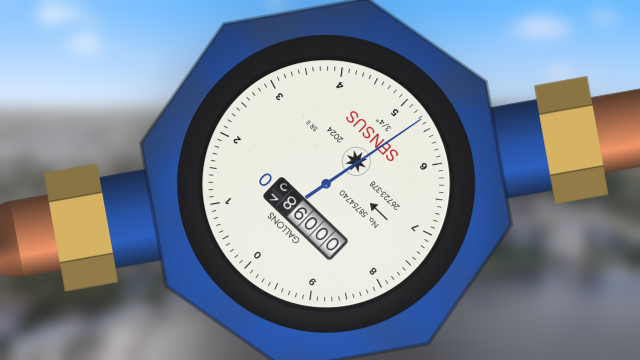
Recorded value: 9825.3 gal
